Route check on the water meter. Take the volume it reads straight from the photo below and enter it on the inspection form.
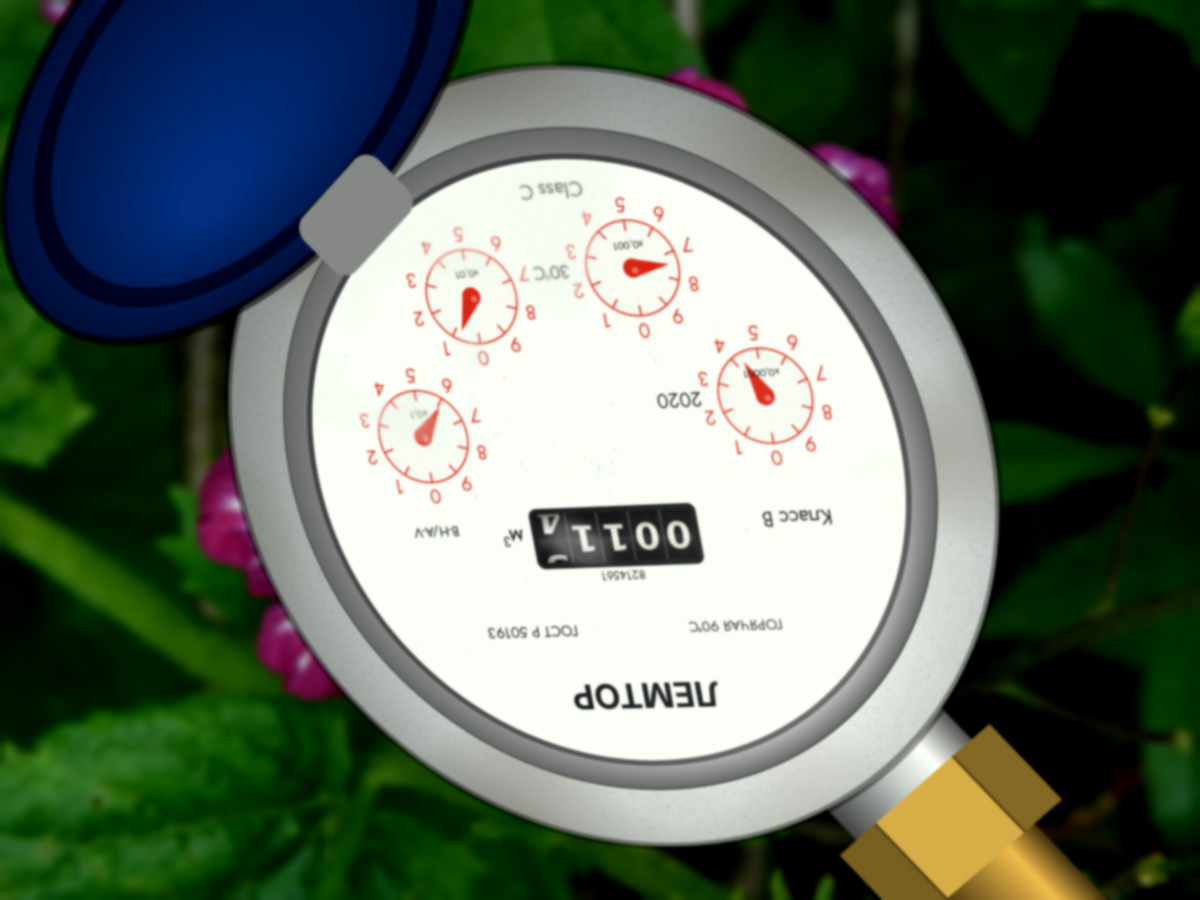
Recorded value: 113.6074 m³
